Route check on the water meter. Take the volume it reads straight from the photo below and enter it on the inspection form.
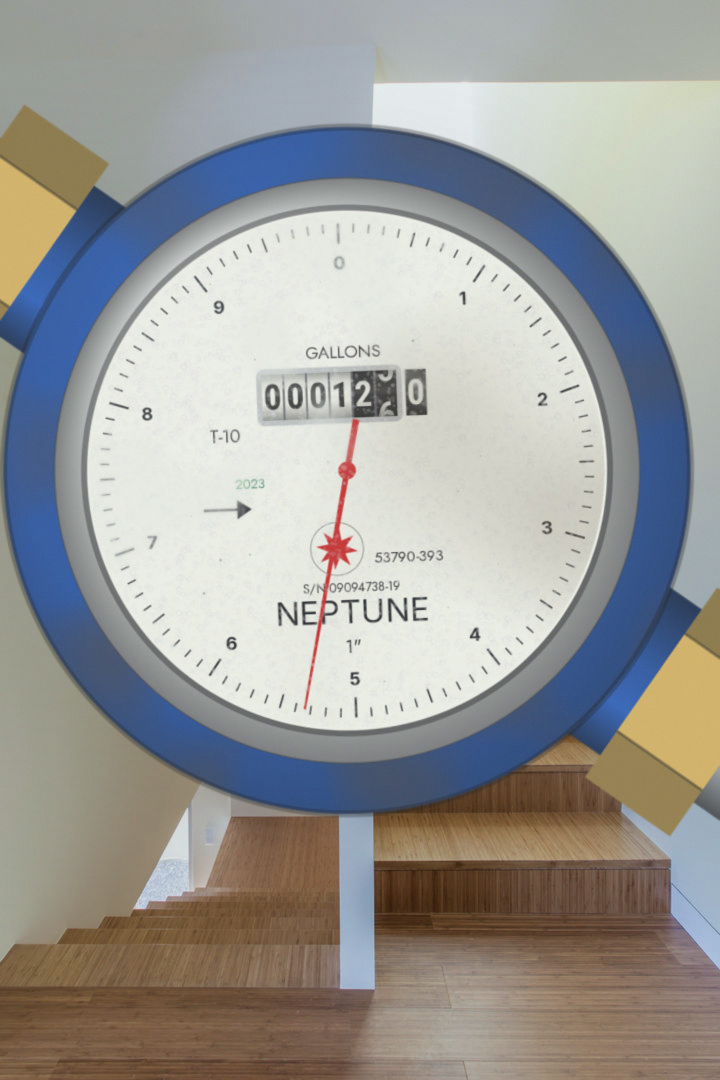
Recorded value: 1255.3 gal
